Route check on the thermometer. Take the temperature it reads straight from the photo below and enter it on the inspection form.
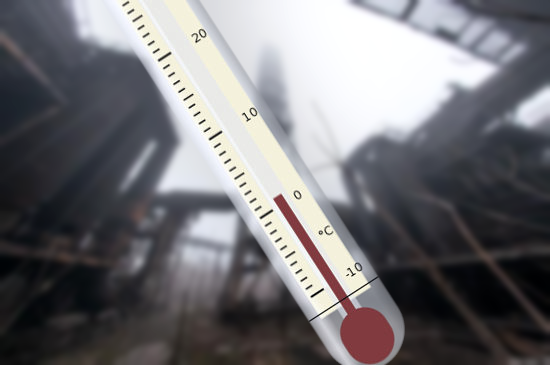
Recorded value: 1 °C
